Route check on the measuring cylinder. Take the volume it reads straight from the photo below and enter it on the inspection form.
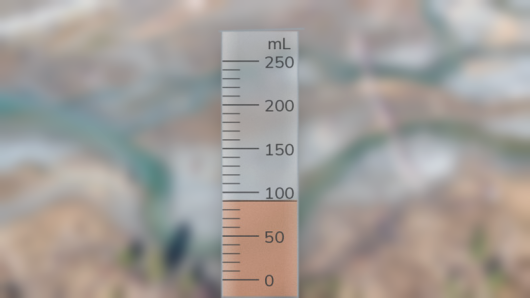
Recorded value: 90 mL
